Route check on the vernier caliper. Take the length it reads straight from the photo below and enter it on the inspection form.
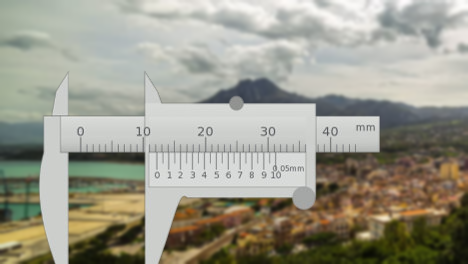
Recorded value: 12.2 mm
